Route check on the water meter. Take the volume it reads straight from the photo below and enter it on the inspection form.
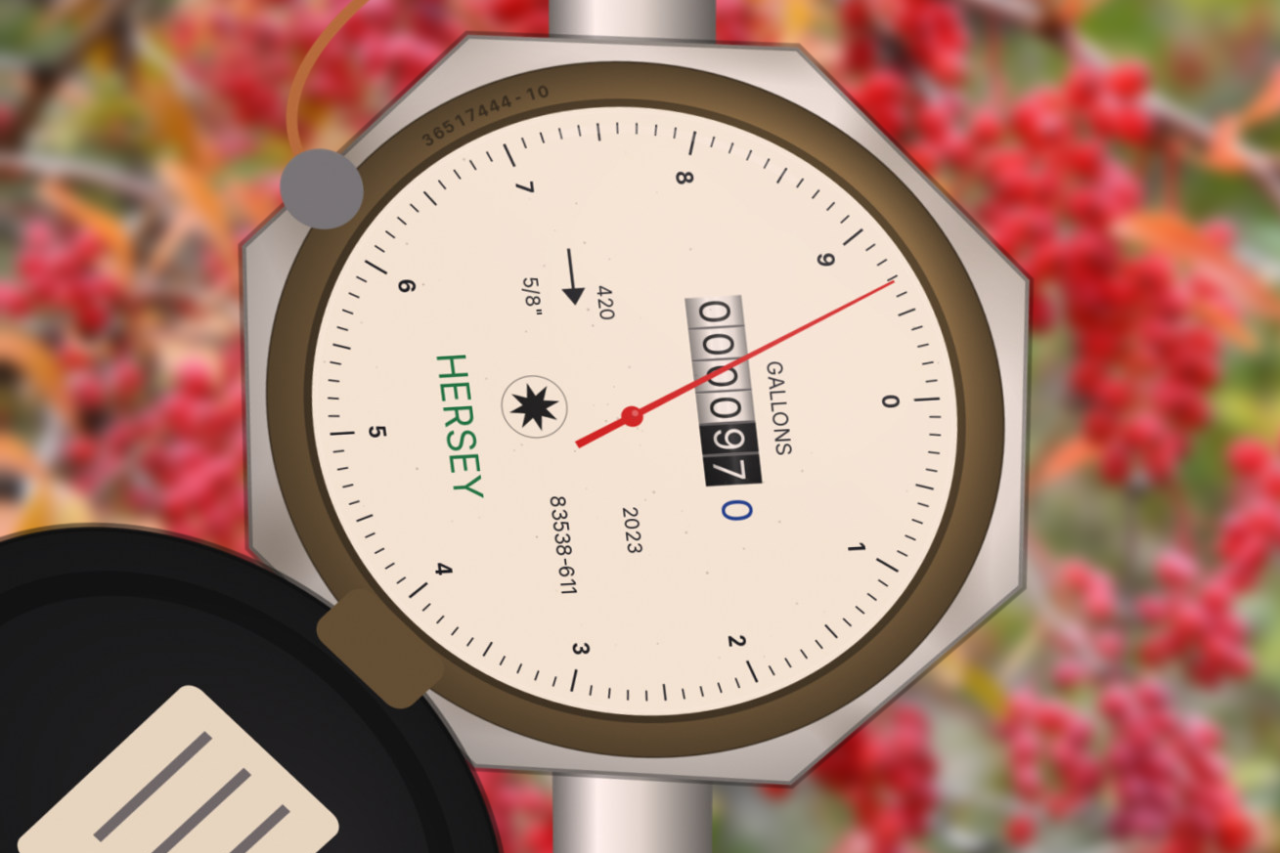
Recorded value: 969.3 gal
